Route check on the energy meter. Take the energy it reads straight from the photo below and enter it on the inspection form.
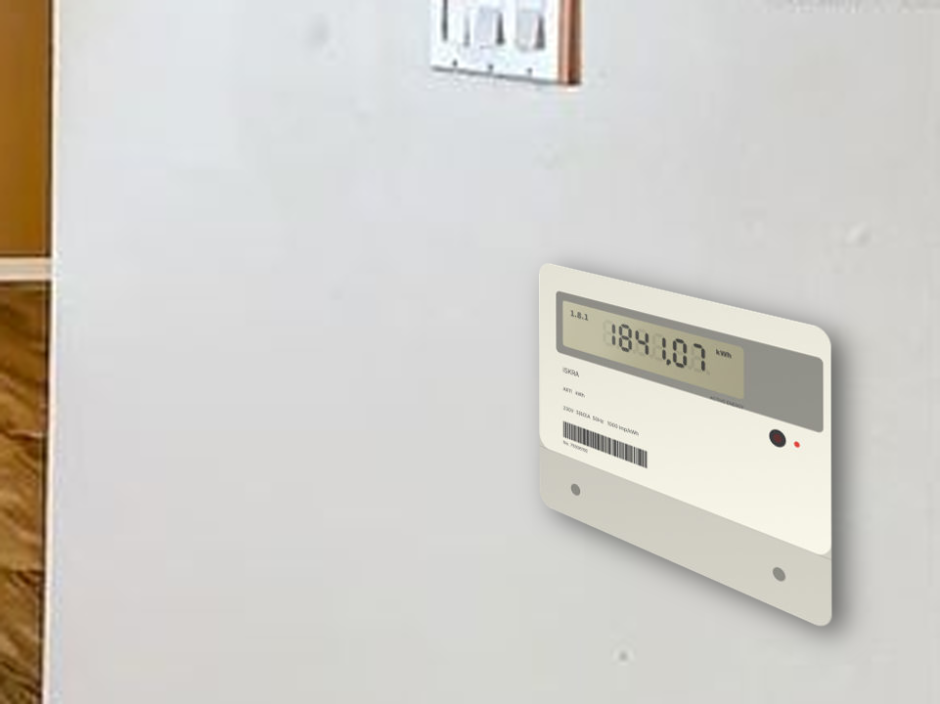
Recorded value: 1841.07 kWh
